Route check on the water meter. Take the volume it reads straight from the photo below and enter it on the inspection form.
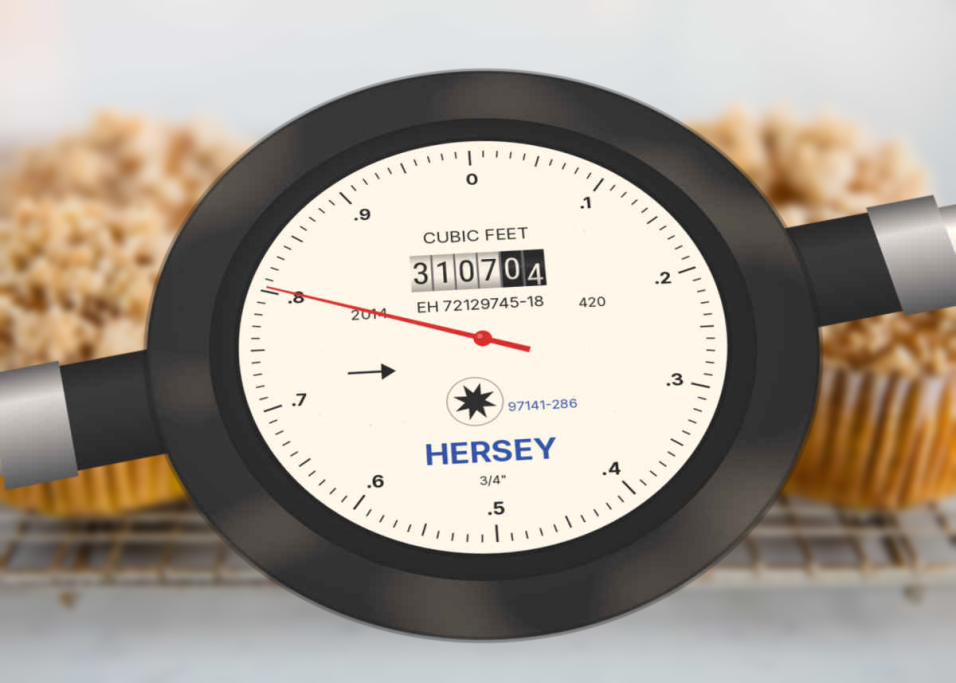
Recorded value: 310703.80 ft³
